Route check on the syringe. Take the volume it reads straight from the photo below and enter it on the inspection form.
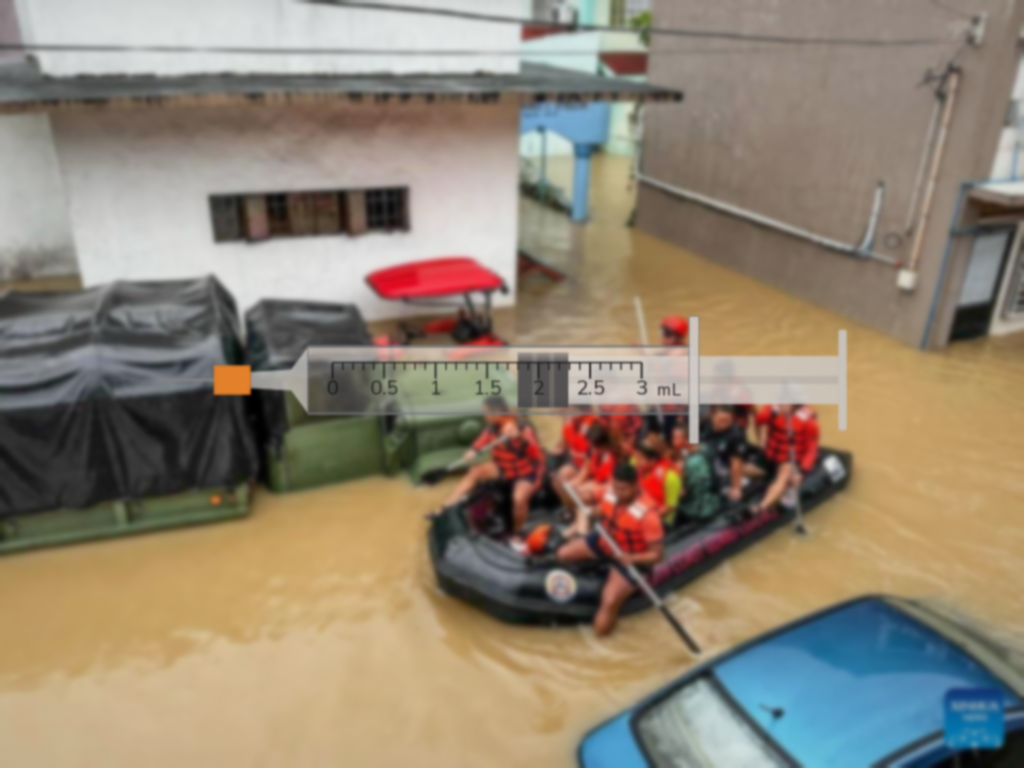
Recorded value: 1.8 mL
